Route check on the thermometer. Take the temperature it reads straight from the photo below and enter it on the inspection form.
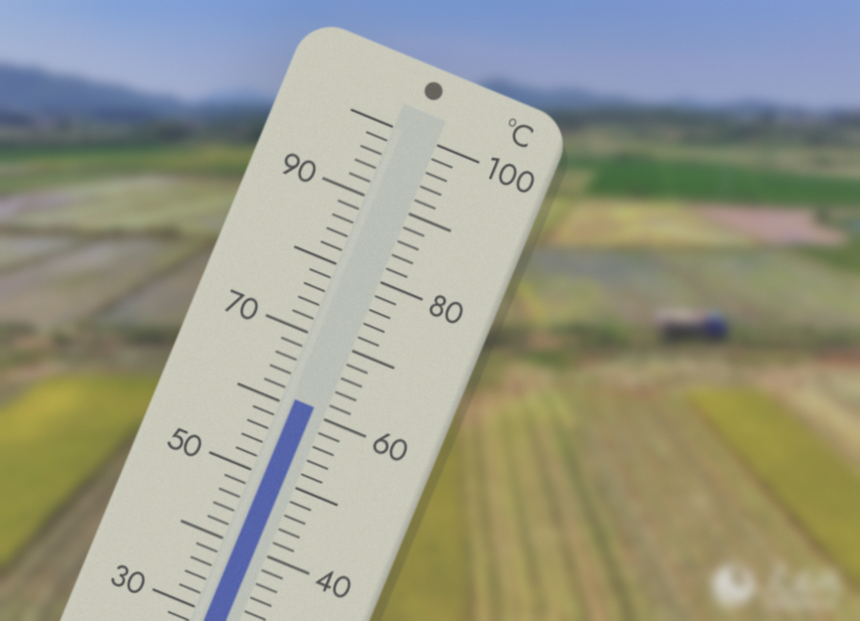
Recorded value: 61 °C
